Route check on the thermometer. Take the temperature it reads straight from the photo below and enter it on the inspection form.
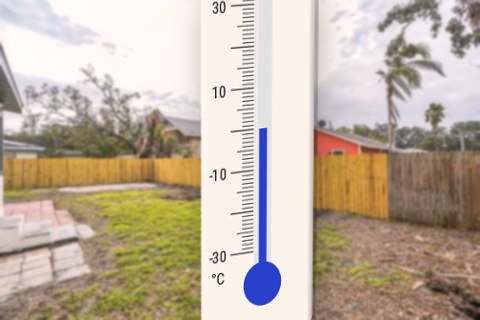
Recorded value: 0 °C
